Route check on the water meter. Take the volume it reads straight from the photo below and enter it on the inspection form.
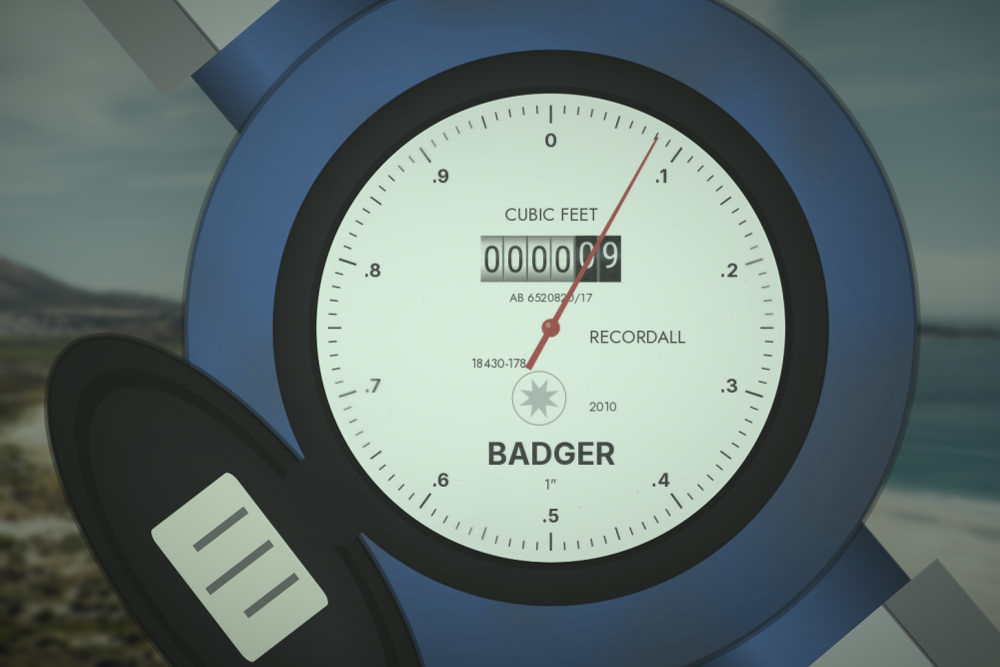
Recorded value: 9.08 ft³
